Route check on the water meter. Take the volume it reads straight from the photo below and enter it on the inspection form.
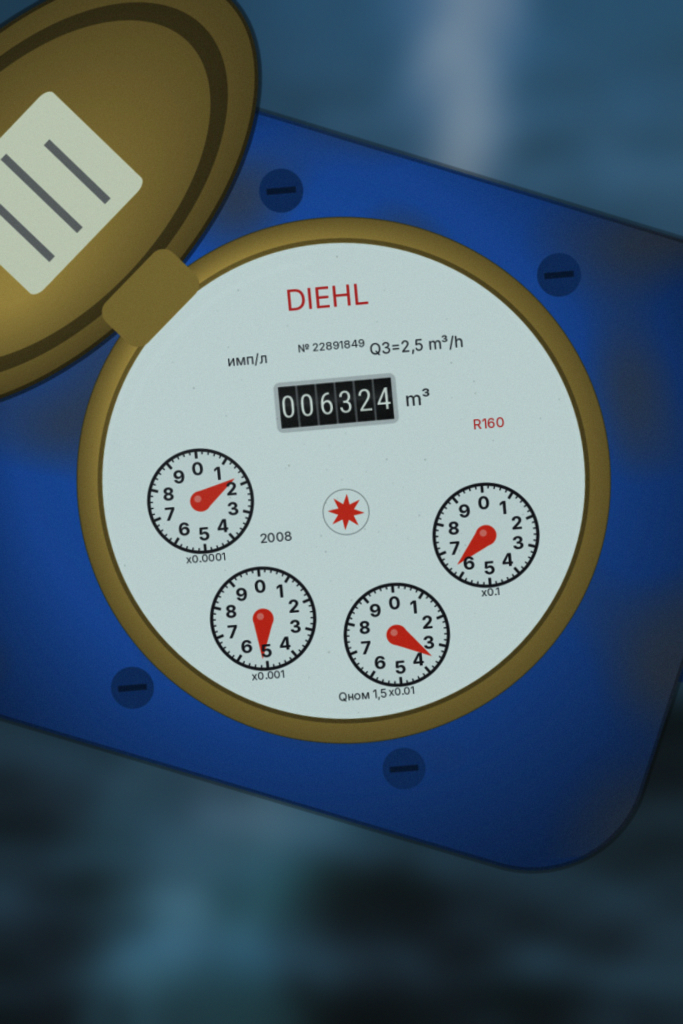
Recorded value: 6324.6351 m³
